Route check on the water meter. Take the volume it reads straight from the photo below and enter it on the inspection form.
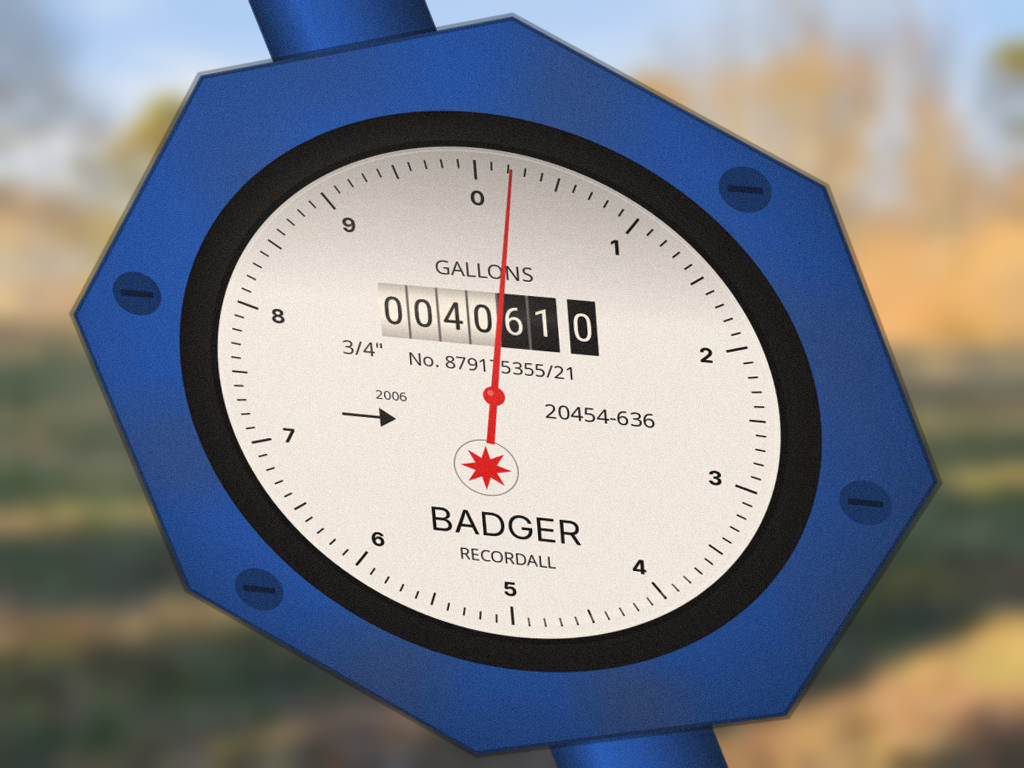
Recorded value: 40610.2 gal
